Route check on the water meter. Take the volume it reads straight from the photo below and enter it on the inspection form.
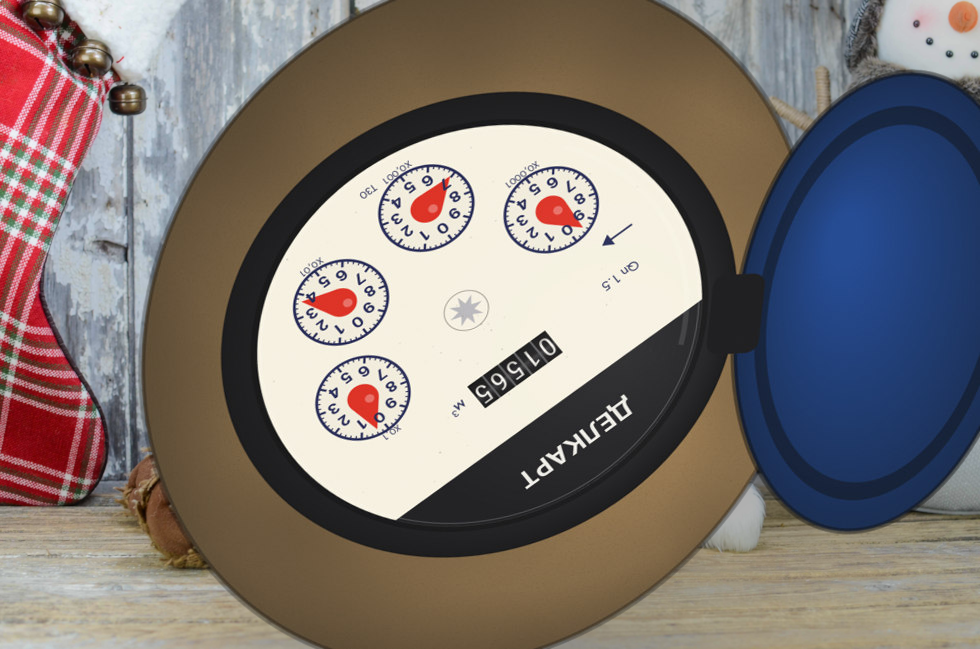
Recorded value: 1565.0369 m³
